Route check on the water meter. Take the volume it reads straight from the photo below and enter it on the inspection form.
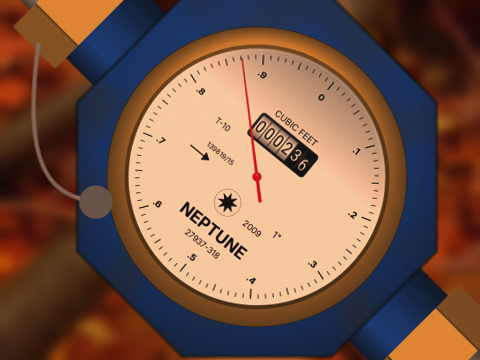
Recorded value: 235.87 ft³
